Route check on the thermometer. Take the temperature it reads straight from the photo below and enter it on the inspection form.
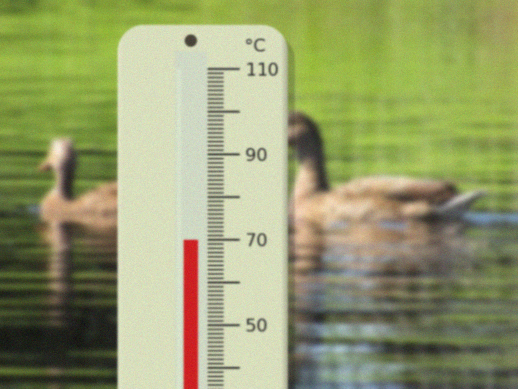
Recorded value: 70 °C
